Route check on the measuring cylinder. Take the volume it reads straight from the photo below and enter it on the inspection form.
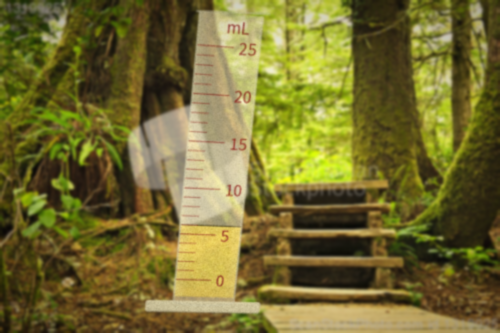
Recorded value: 6 mL
